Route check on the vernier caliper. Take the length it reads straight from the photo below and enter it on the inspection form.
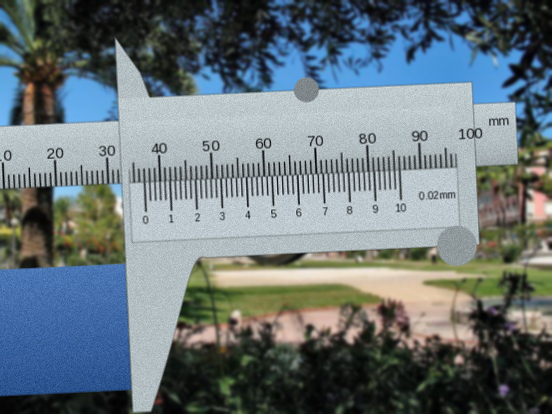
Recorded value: 37.0 mm
